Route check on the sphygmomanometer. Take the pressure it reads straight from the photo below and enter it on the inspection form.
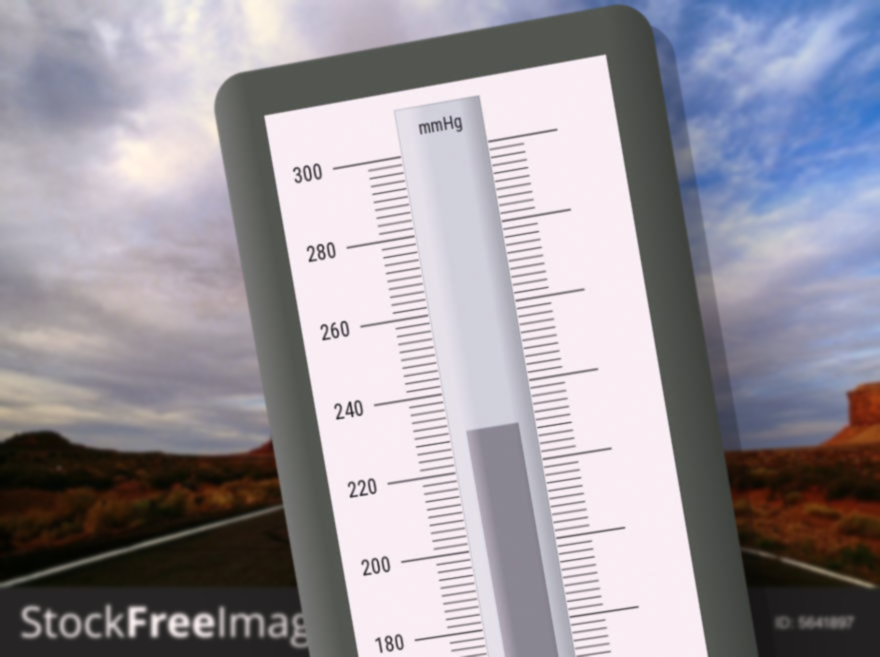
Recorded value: 230 mmHg
